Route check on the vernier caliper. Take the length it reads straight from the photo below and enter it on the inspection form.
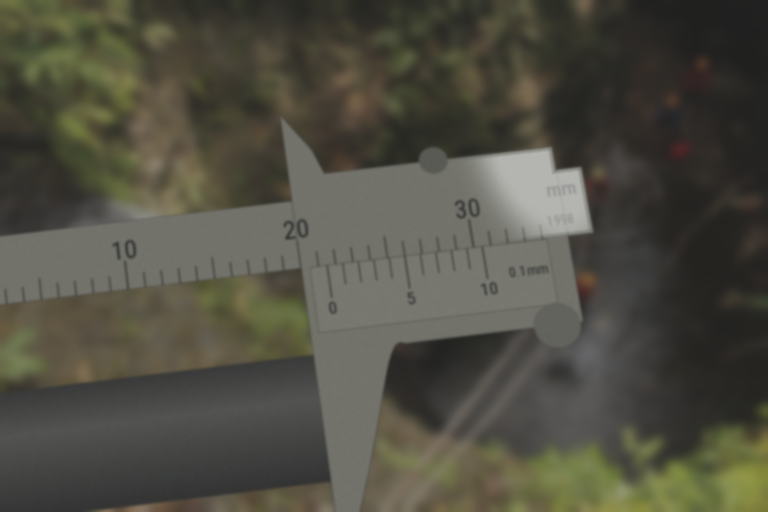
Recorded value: 21.5 mm
